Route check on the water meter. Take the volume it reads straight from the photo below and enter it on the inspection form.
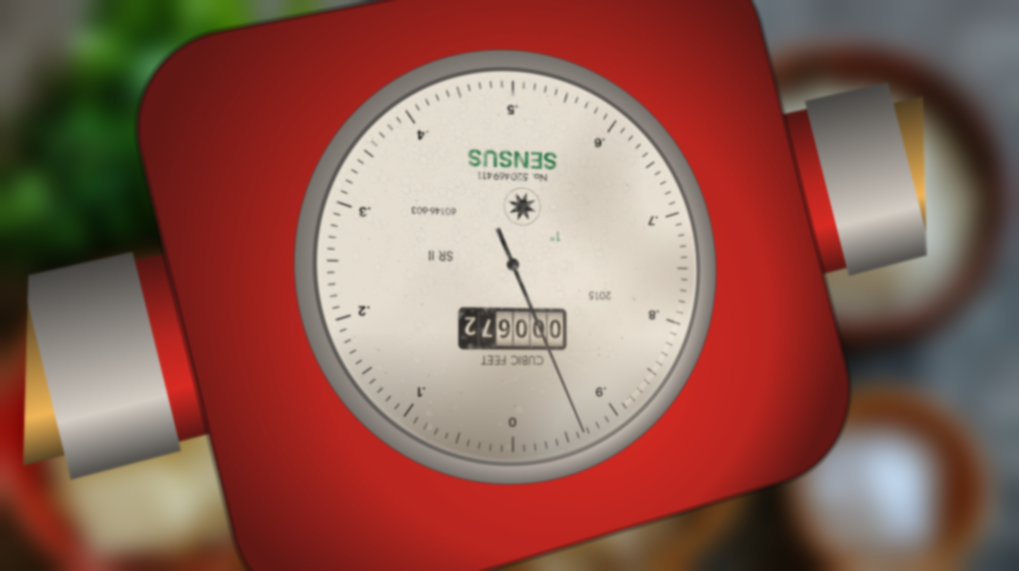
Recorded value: 671.93 ft³
